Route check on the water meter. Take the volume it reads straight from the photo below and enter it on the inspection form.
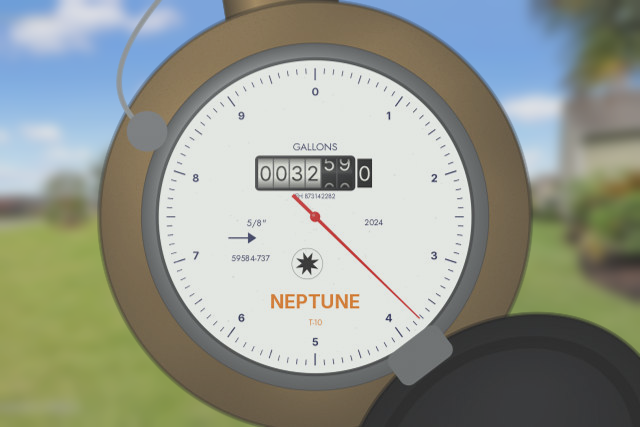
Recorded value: 32593.7 gal
